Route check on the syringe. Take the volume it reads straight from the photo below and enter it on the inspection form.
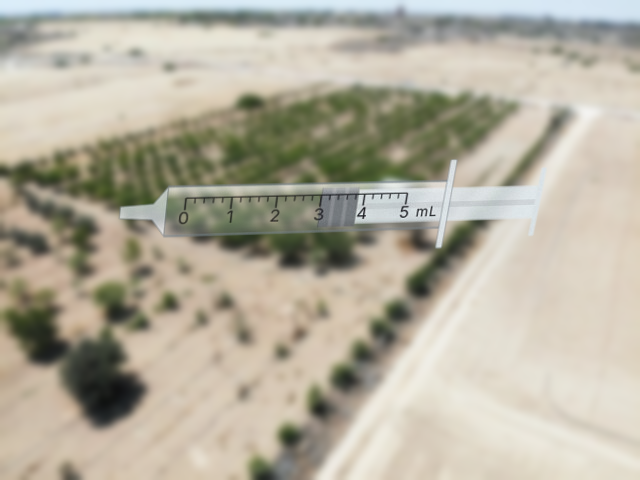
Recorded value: 3 mL
